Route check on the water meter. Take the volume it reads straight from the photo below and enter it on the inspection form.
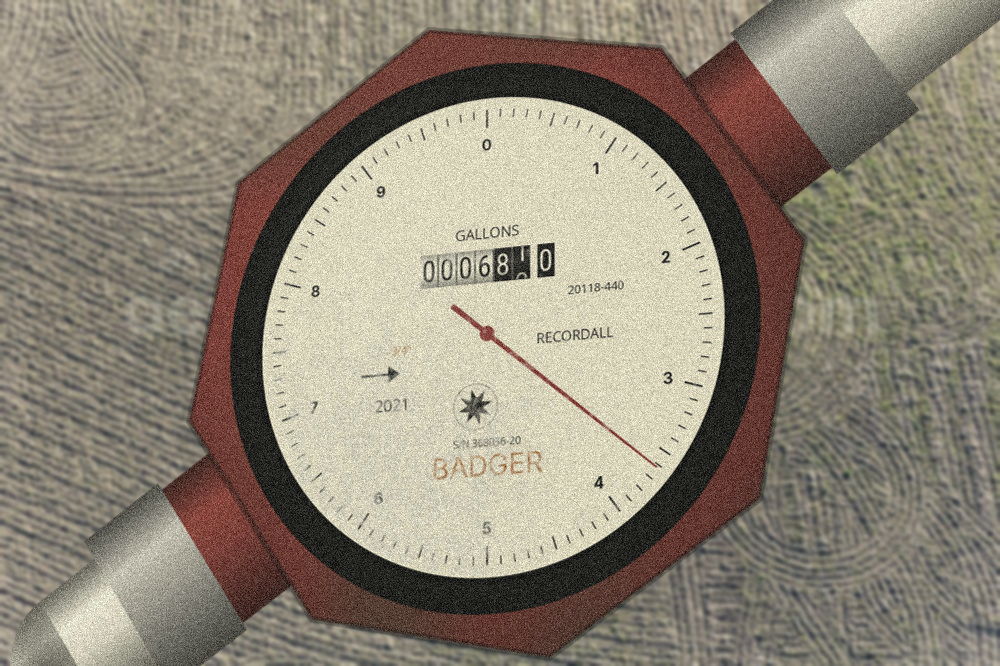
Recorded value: 6813.6 gal
